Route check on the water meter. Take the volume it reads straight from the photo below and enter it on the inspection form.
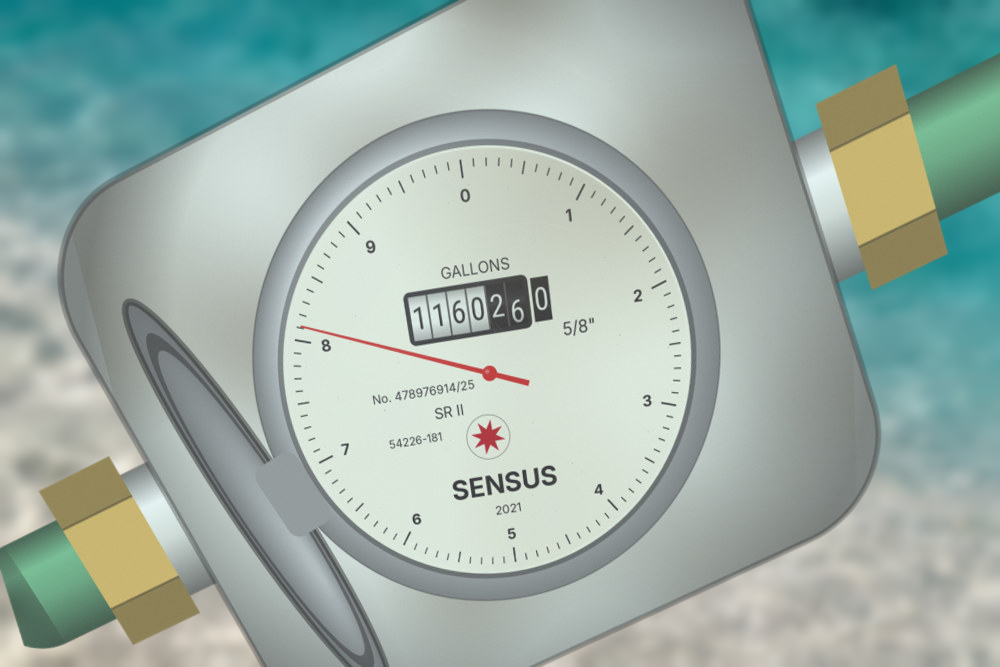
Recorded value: 1160258.1 gal
